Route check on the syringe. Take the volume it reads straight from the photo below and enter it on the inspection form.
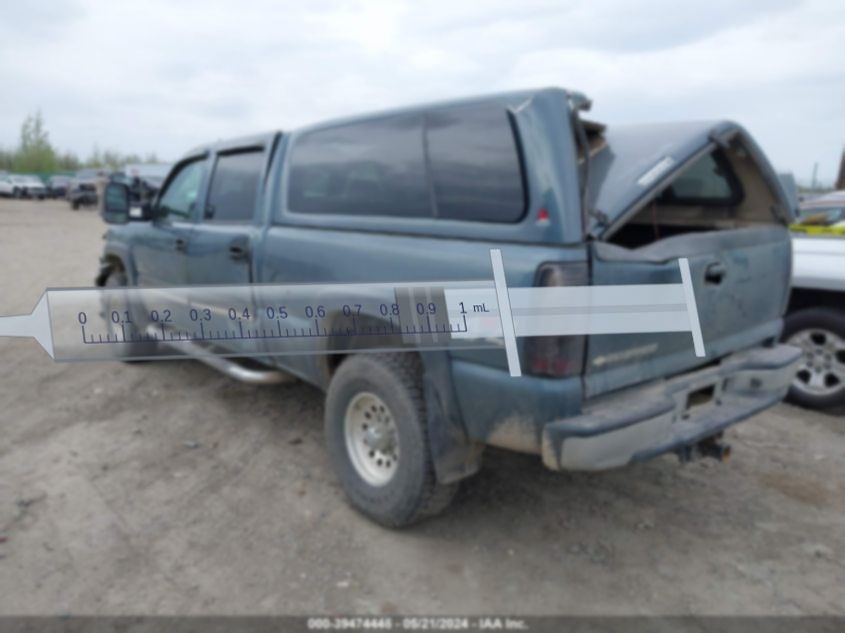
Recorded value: 0.82 mL
